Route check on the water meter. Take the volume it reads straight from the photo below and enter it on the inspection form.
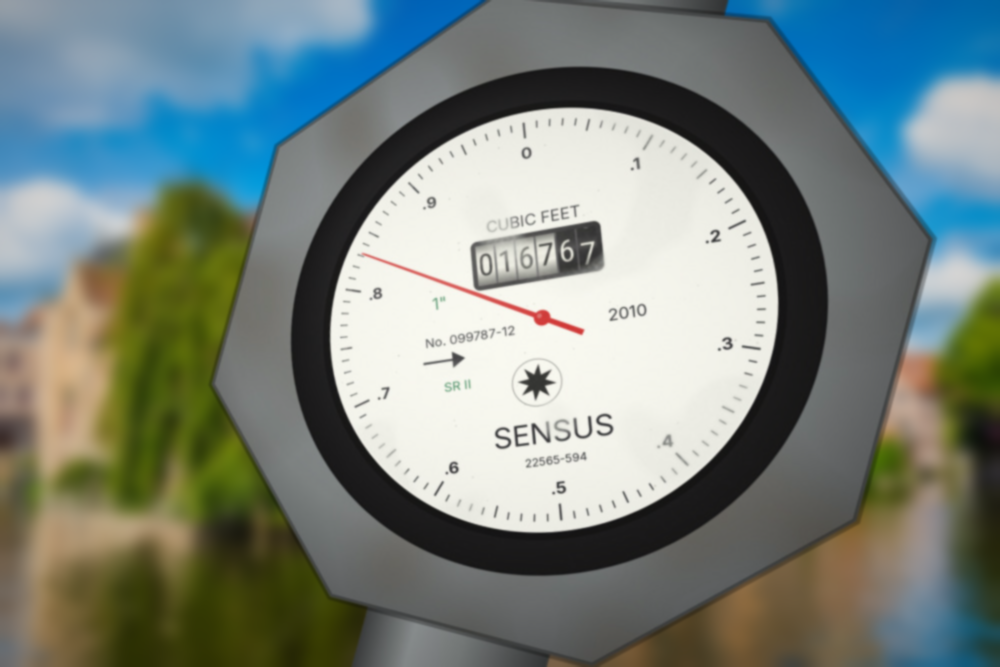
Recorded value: 16766.83 ft³
